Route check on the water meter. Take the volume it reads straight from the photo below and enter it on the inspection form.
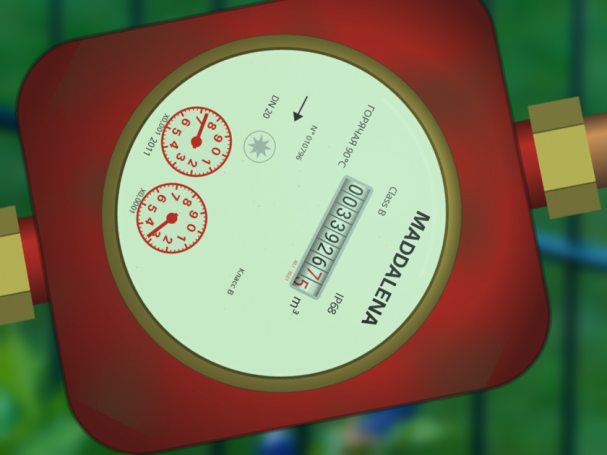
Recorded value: 33926.7473 m³
